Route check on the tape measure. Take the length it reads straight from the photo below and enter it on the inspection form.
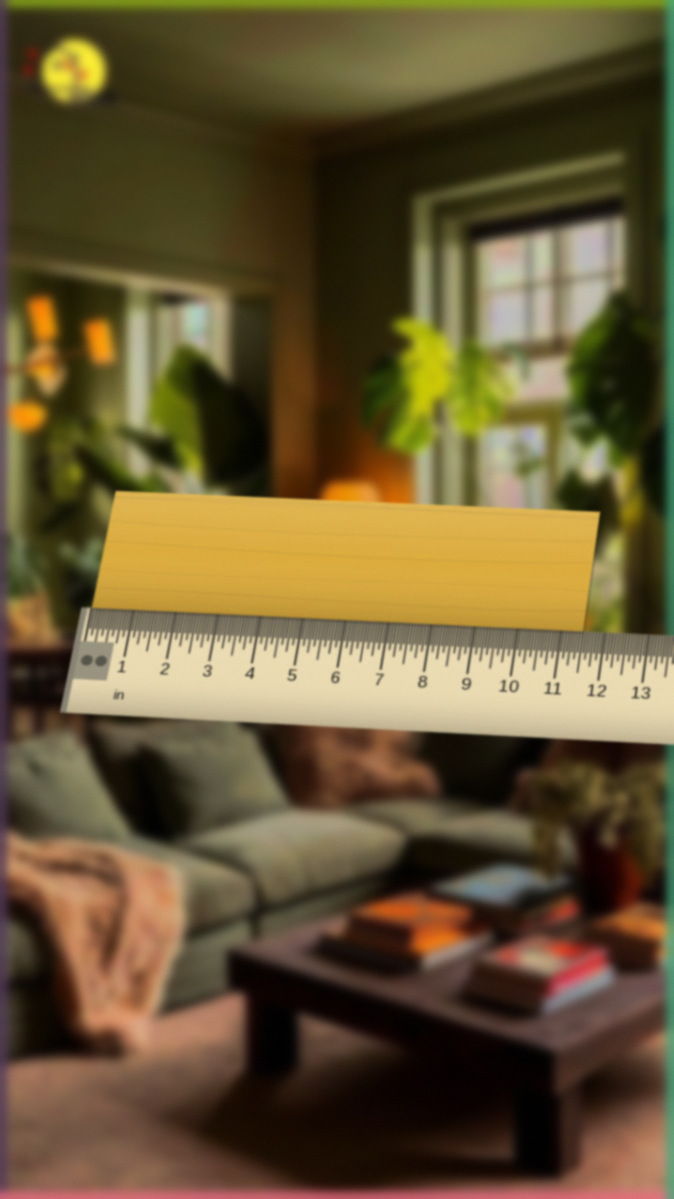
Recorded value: 11.5 in
